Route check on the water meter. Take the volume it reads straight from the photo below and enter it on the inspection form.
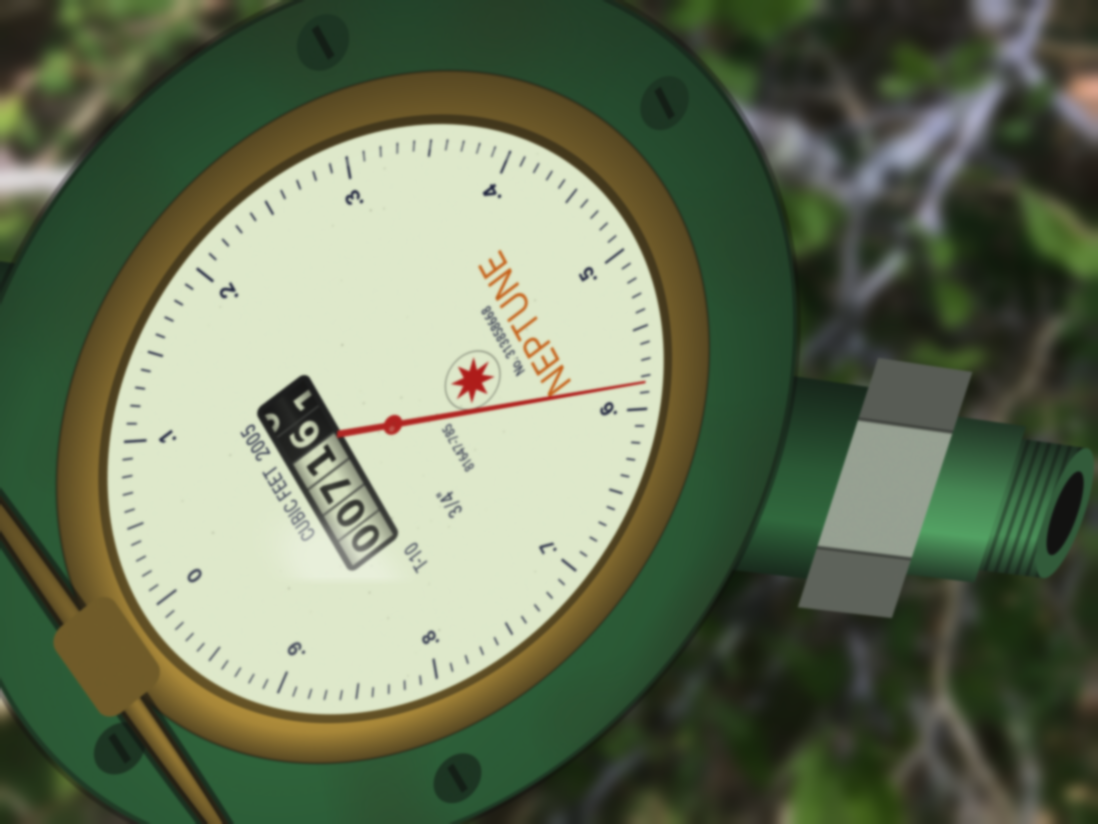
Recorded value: 7160.58 ft³
